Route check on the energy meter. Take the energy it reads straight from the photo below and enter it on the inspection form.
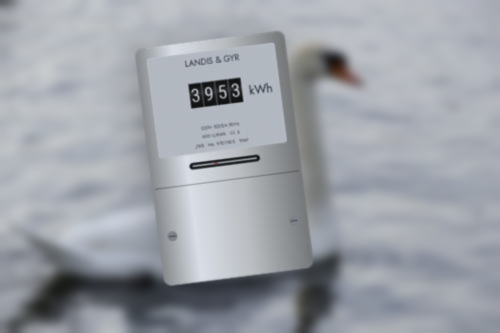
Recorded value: 3953 kWh
